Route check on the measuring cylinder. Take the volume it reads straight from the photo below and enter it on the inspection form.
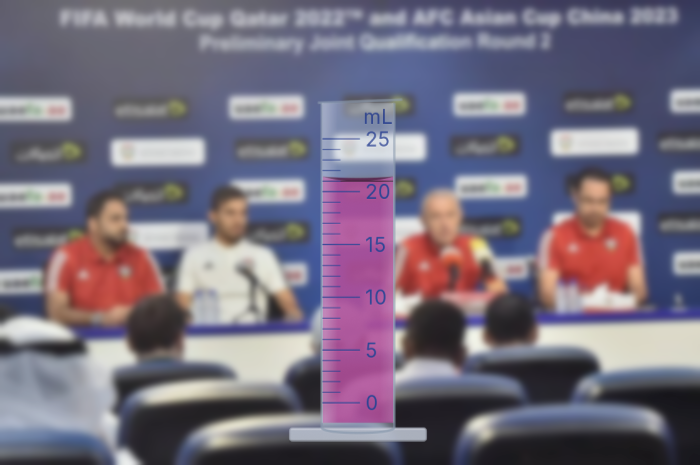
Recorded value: 21 mL
